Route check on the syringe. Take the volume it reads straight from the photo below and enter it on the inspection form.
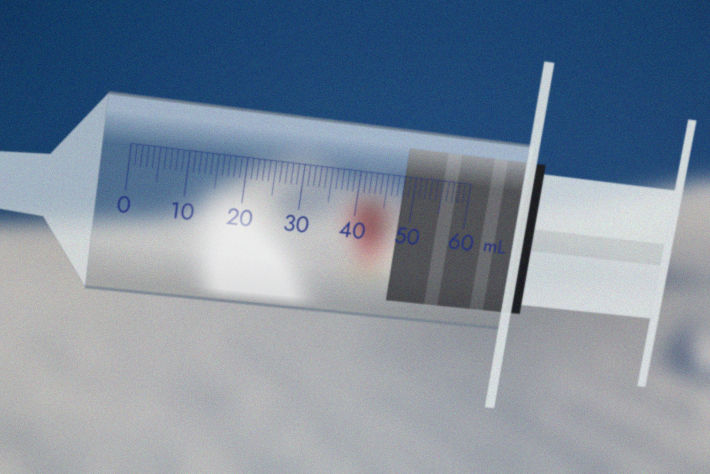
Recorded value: 48 mL
